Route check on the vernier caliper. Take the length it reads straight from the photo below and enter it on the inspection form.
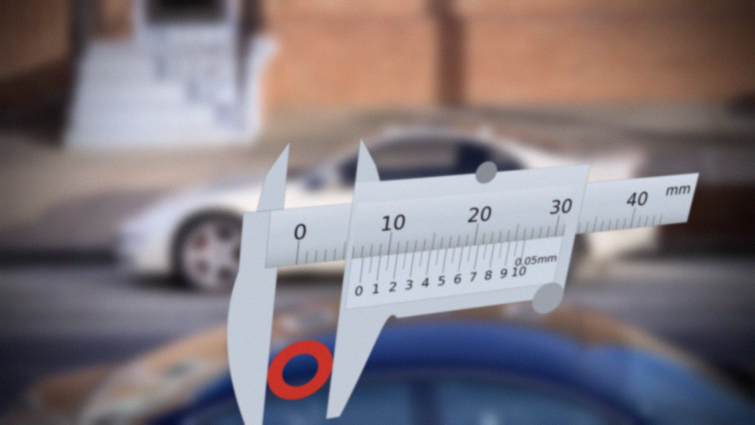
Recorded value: 7.2 mm
